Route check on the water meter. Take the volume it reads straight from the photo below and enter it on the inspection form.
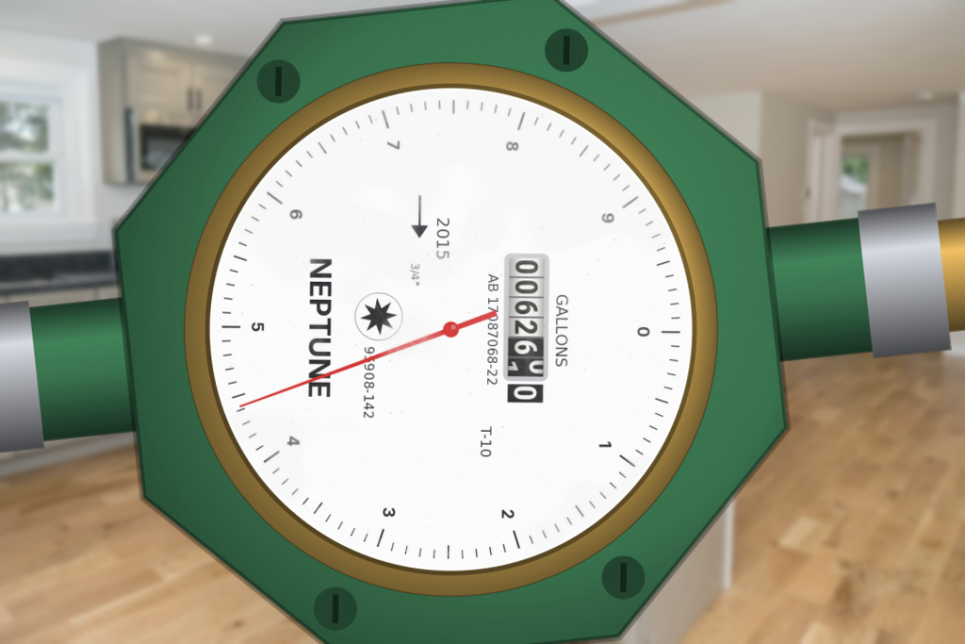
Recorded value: 62604.4 gal
